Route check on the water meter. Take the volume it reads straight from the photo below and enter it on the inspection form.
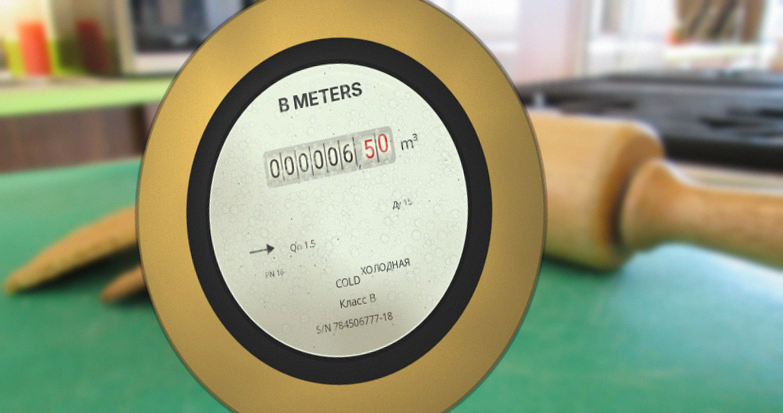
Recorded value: 6.50 m³
